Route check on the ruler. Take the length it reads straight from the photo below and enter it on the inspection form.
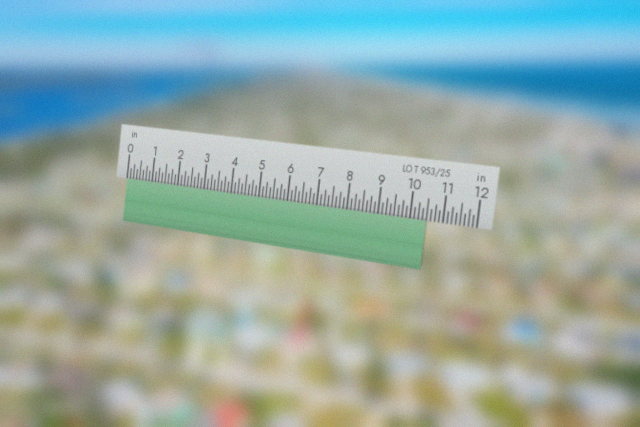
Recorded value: 10.5 in
